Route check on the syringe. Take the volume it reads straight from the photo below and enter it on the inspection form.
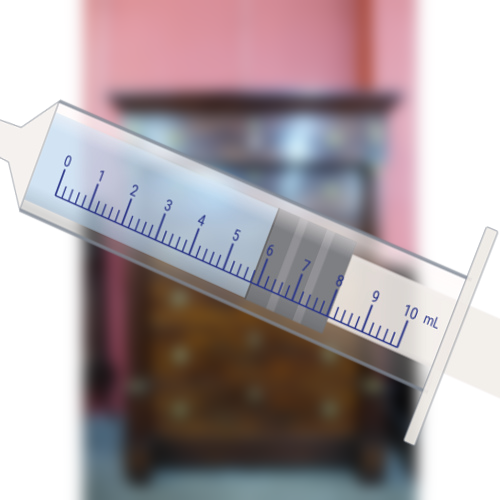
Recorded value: 5.8 mL
